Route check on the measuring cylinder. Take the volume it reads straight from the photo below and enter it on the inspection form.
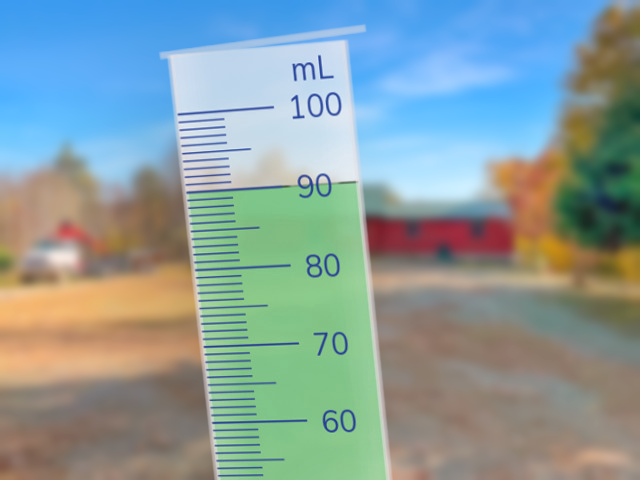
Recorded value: 90 mL
